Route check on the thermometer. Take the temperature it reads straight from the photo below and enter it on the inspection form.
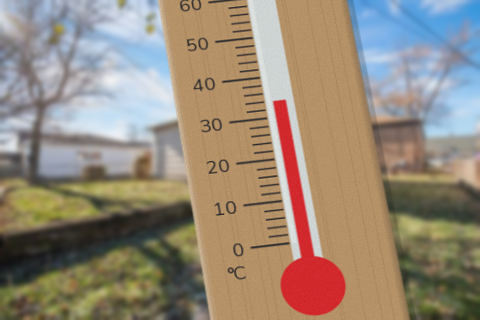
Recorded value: 34 °C
